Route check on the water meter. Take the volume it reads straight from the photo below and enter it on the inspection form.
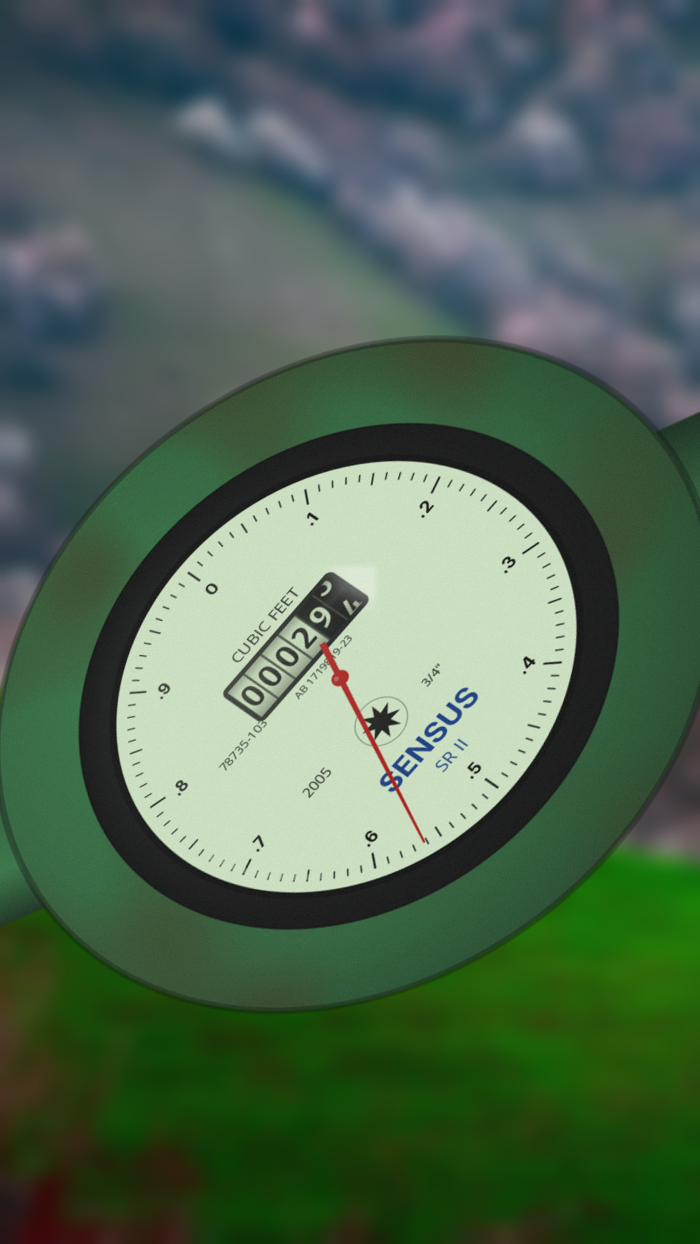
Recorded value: 293.56 ft³
